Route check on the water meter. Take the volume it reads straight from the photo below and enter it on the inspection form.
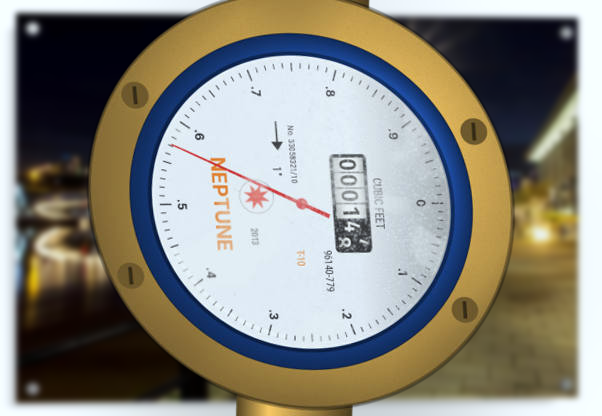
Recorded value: 147.57 ft³
